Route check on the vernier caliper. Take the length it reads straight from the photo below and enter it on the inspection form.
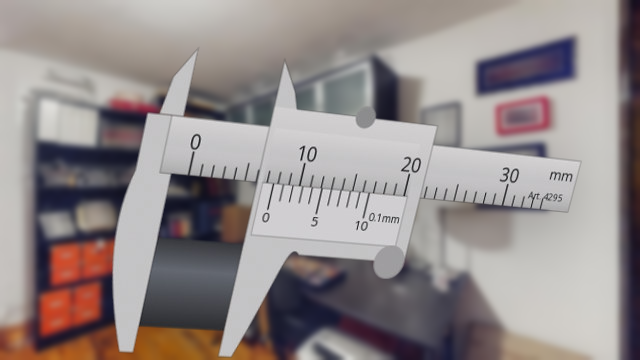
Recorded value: 7.6 mm
